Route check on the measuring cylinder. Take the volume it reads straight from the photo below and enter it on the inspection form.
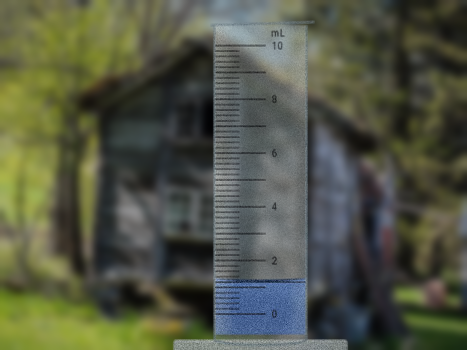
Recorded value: 1.2 mL
